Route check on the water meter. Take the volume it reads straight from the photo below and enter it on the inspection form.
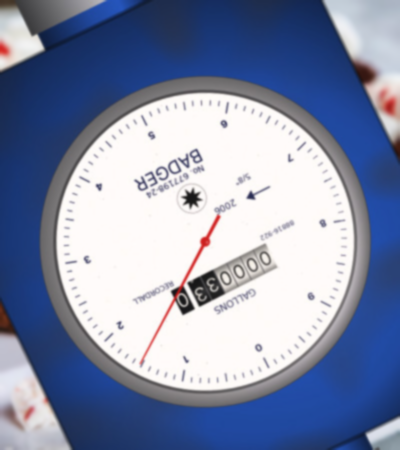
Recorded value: 331.5 gal
